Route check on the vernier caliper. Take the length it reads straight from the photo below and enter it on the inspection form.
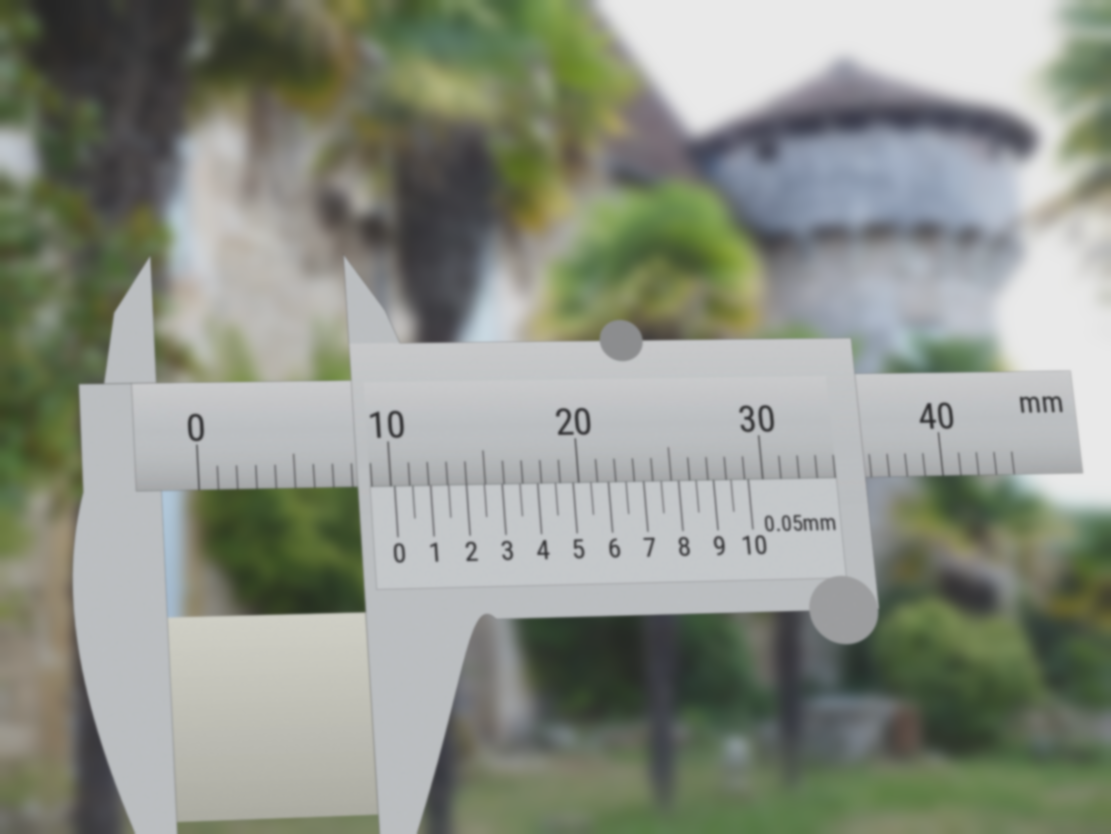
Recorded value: 10.2 mm
